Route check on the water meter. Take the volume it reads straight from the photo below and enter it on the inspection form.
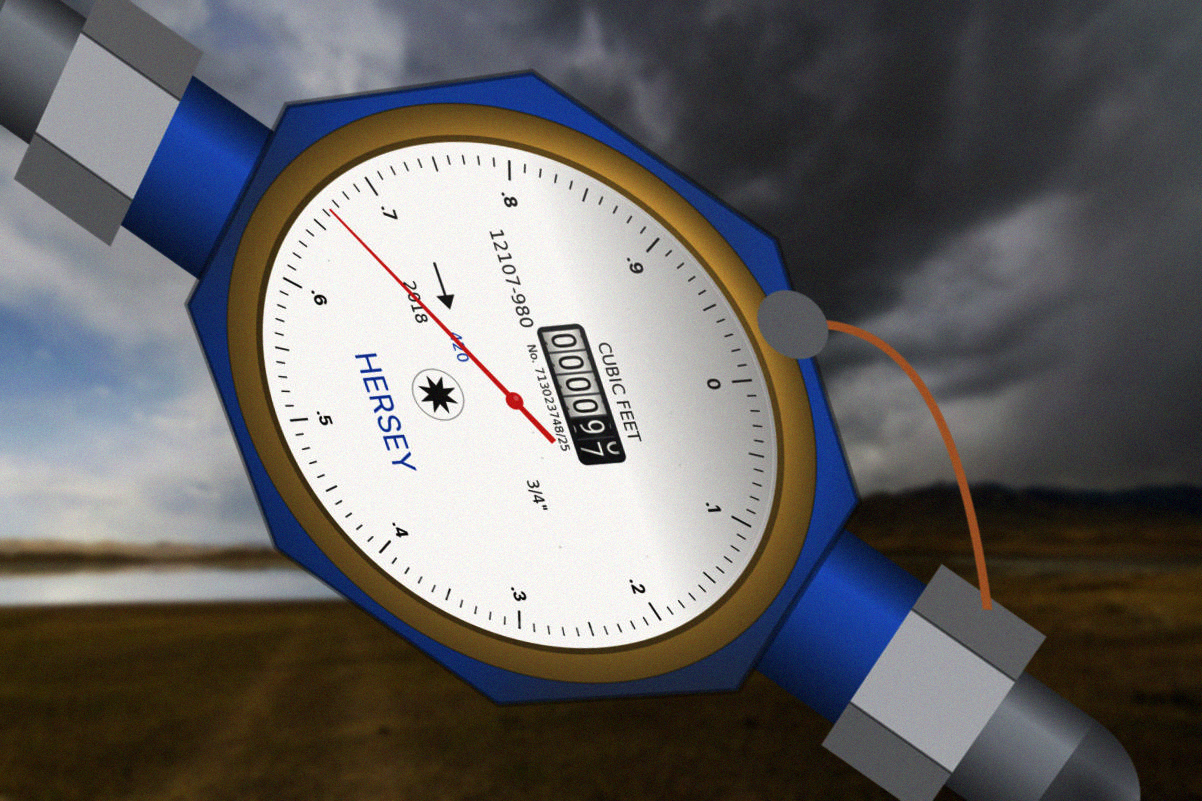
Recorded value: 96.66 ft³
